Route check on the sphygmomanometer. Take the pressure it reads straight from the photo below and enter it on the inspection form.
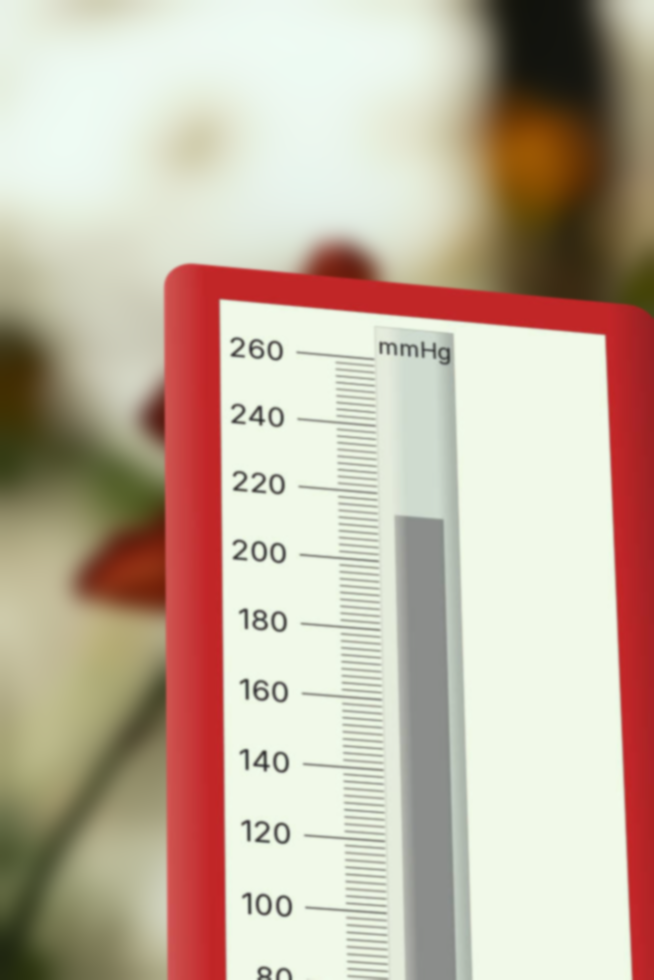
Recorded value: 214 mmHg
